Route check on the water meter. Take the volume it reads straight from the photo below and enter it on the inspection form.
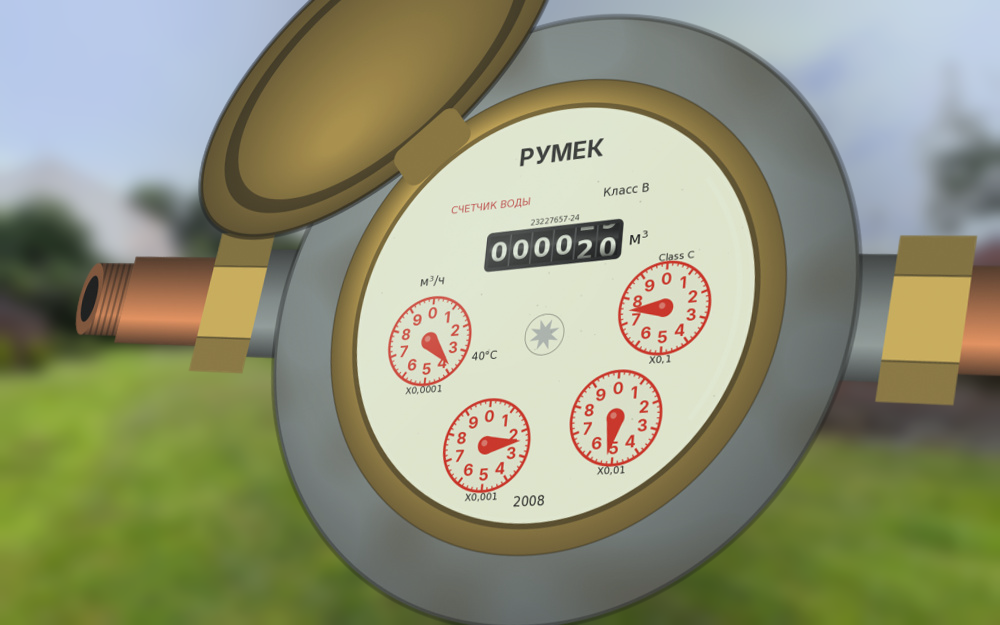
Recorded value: 19.7523 m³
